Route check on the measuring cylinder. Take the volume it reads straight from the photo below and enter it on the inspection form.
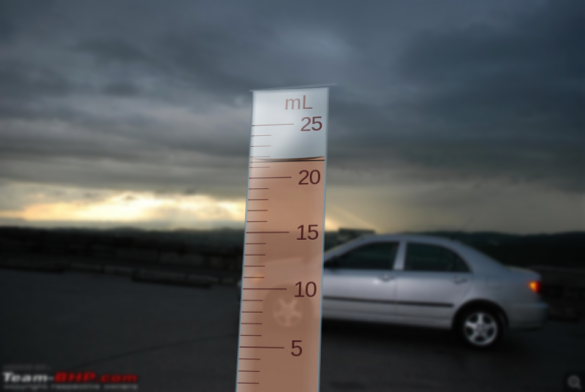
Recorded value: 21.5 mL
